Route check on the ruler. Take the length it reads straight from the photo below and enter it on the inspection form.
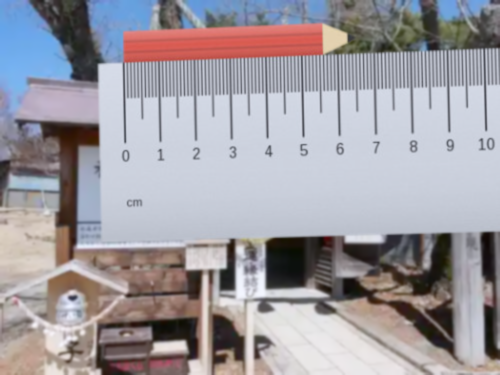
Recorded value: 6.5 cm
